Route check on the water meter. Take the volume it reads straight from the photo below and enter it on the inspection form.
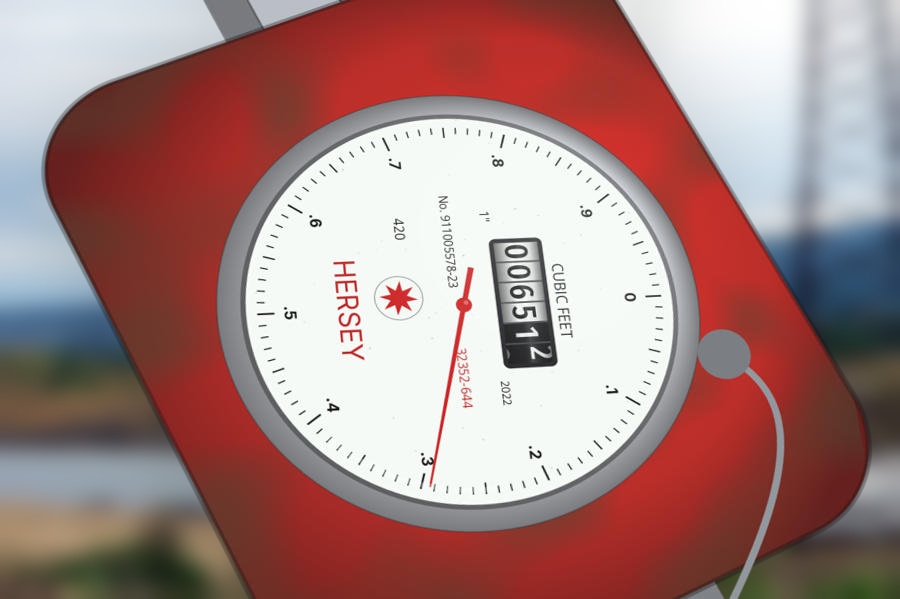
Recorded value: 6512.29 ft³
